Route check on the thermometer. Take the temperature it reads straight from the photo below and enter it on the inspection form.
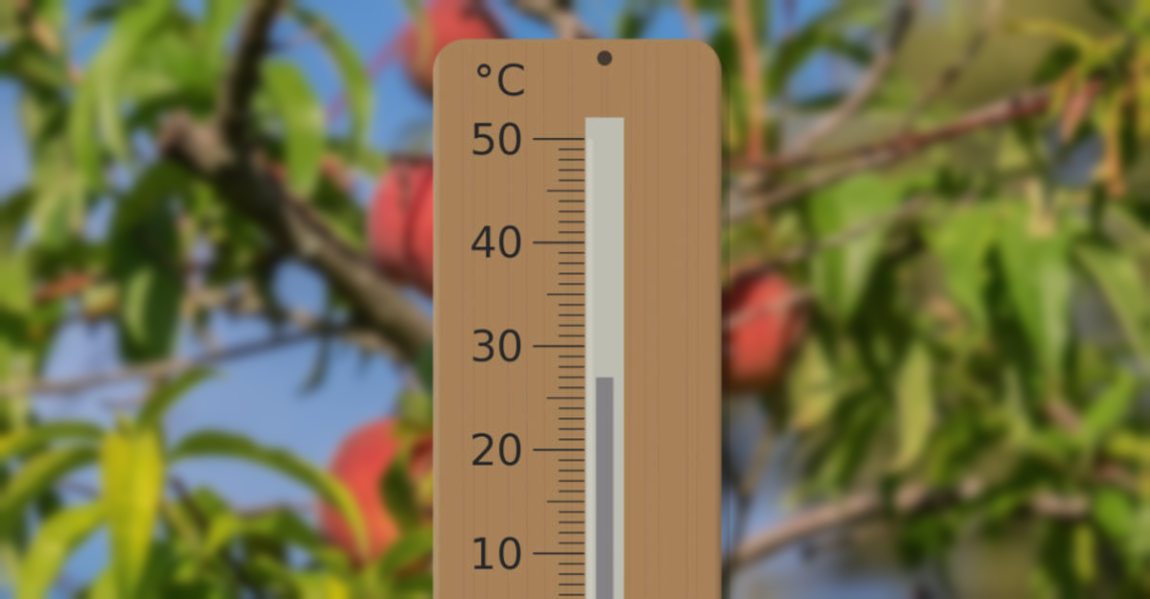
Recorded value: 27 °C
